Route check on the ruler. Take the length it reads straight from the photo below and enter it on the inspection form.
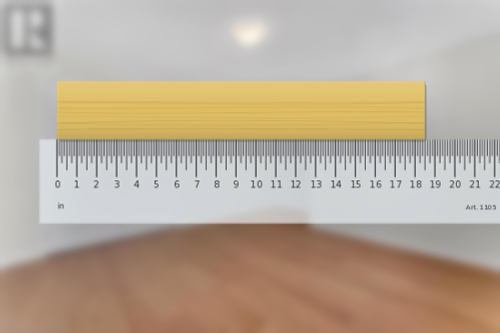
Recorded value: 18.5 in
